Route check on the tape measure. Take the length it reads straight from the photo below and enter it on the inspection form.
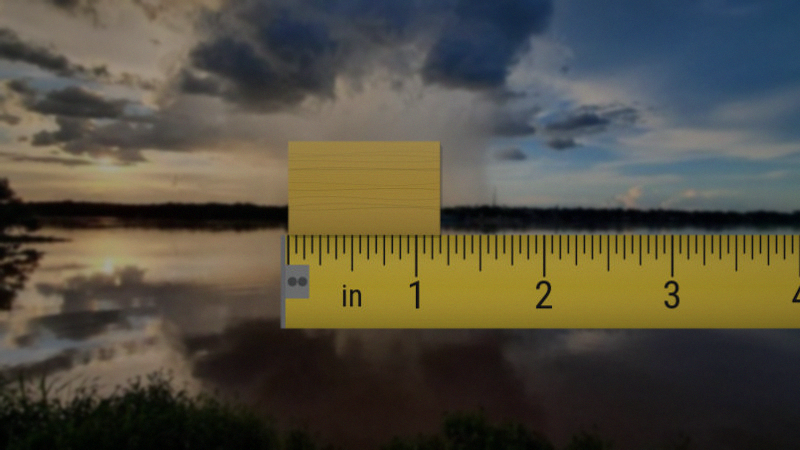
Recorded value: 1.1875 in
